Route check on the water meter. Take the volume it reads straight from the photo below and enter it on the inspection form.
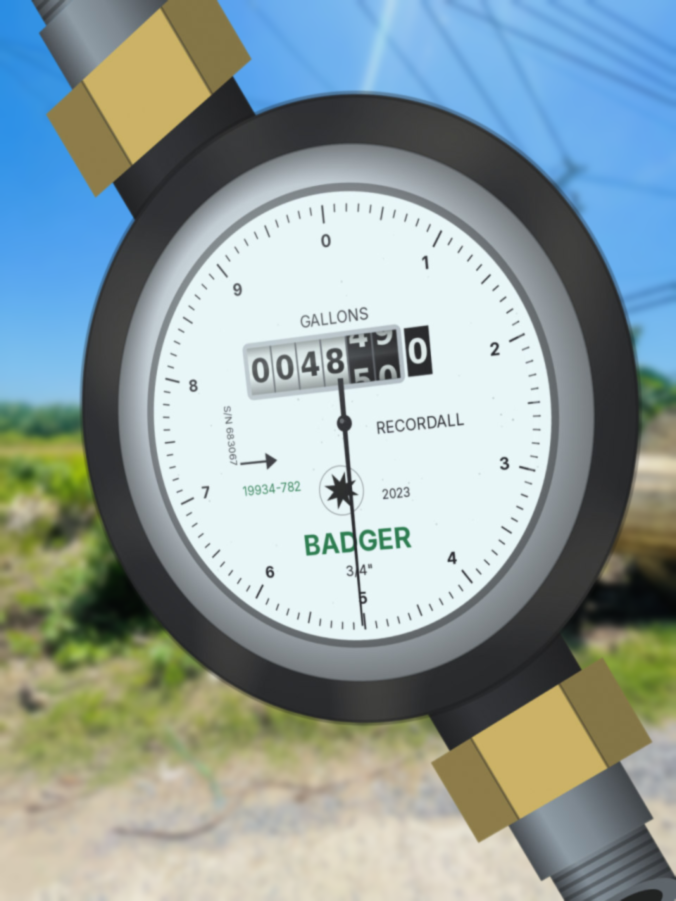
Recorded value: 48495.0 gal
